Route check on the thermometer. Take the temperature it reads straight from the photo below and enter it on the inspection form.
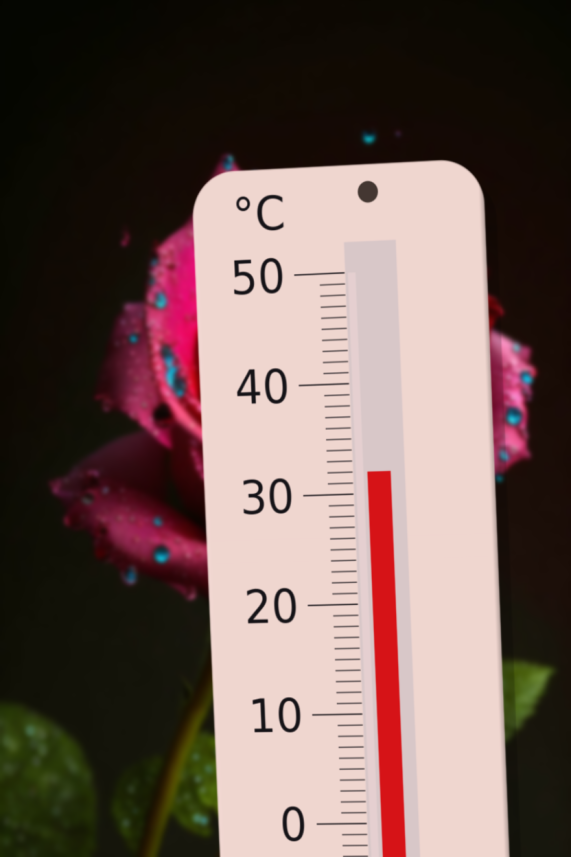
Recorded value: 32 °C
